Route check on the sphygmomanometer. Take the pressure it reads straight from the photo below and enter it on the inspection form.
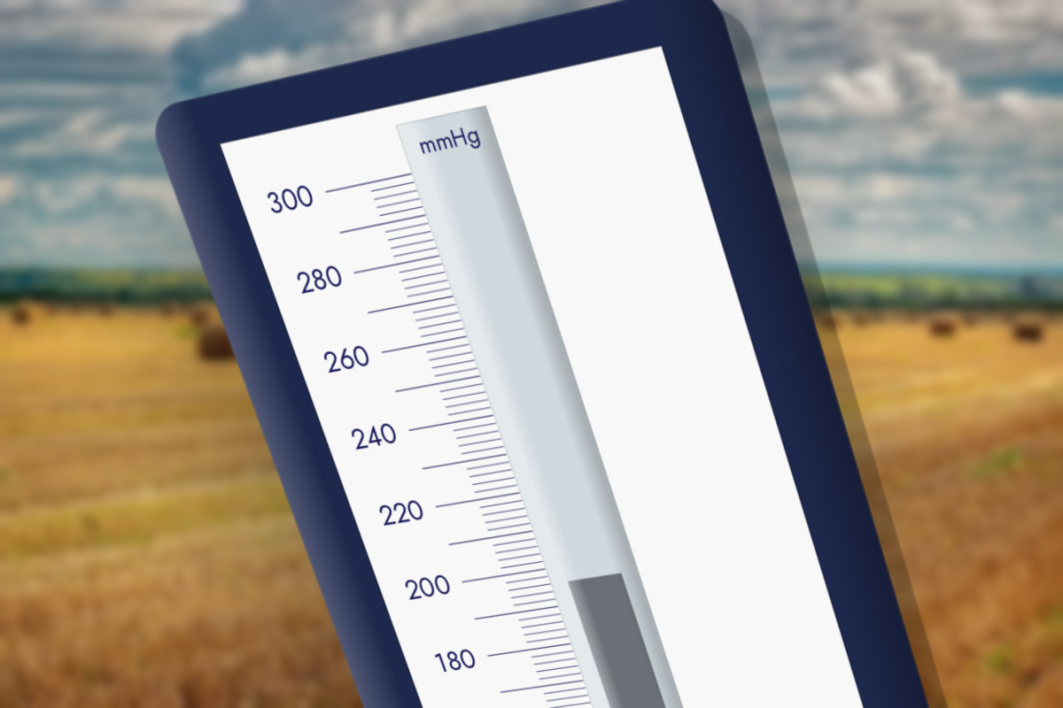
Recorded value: 196 mmHg
